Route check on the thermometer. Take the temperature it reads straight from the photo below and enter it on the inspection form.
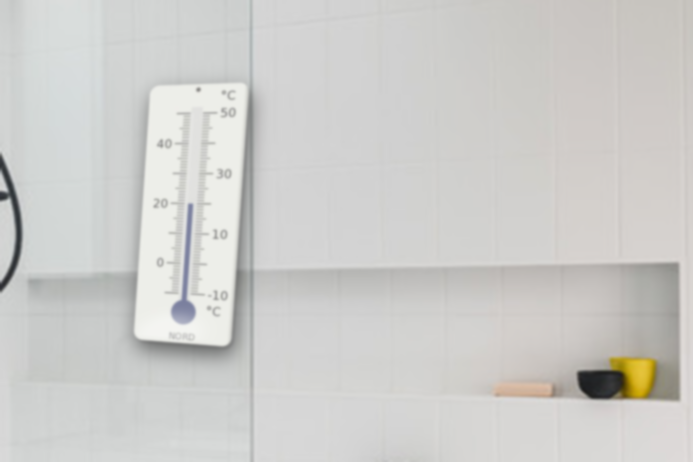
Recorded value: 20 °C
